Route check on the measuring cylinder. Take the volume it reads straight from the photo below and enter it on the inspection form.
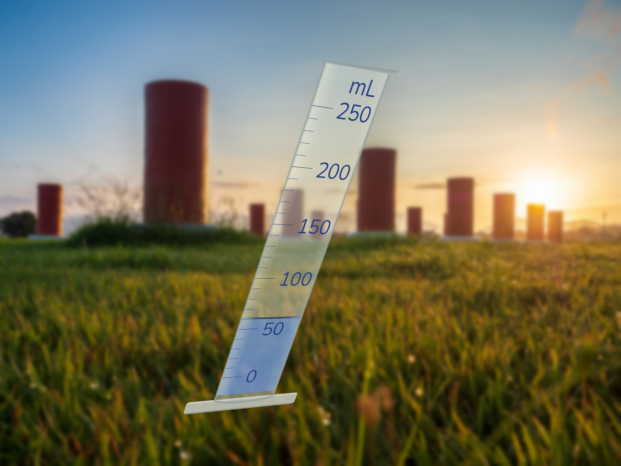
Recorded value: 60 mL
